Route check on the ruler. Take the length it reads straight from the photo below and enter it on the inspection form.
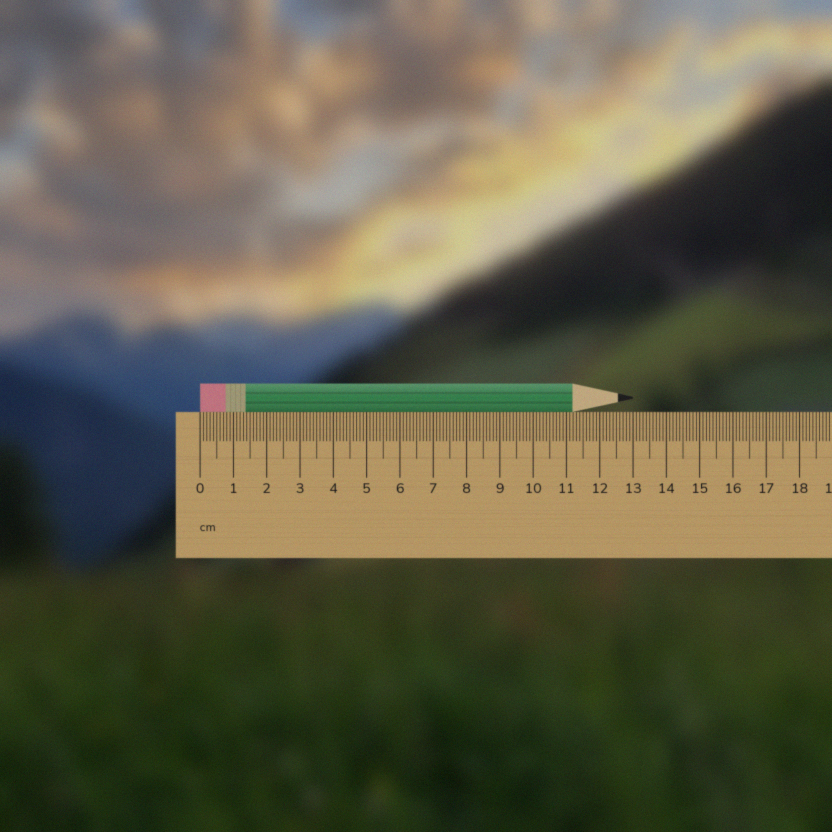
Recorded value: 13 cm
